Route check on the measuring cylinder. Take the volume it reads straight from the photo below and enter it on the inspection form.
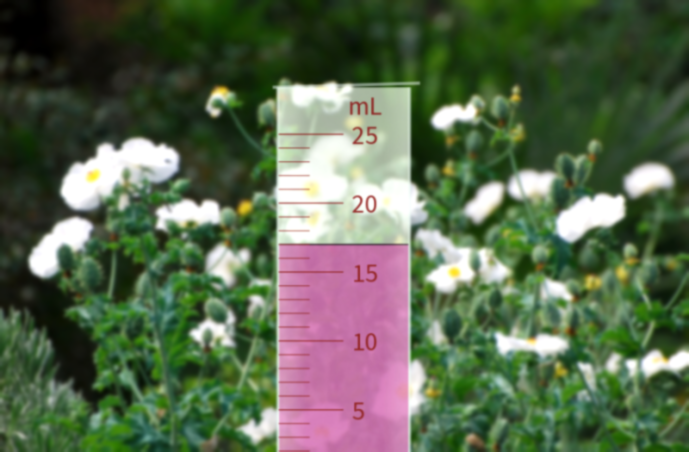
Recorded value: 17 mL
